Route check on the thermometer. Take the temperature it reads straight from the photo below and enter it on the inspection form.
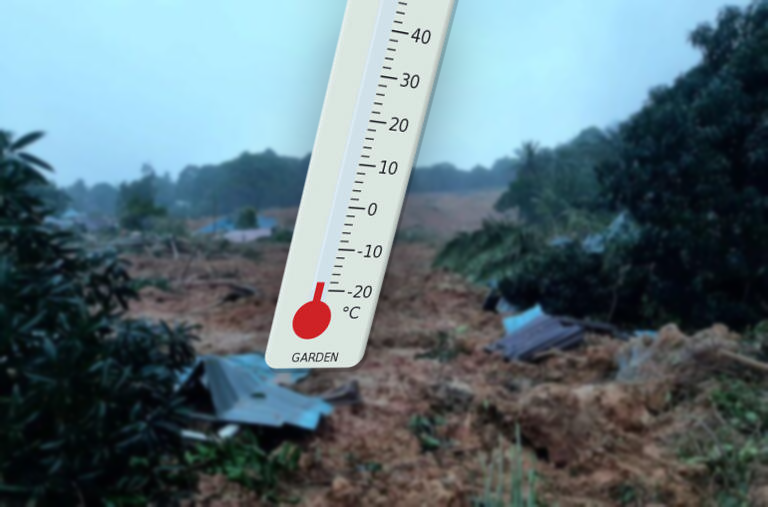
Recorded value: -18 °C
